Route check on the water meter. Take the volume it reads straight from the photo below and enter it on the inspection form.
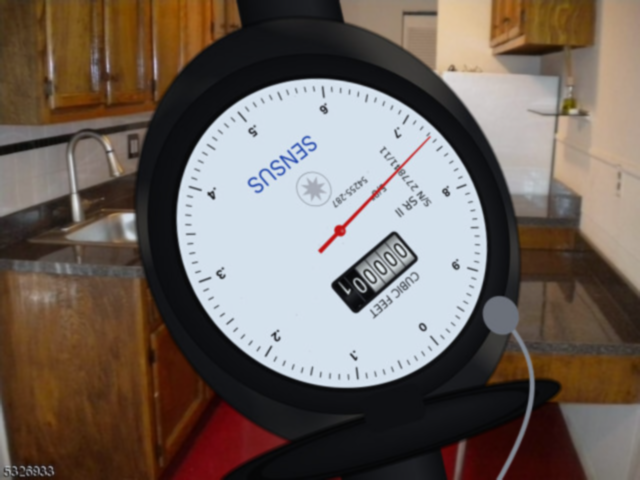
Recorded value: 0.73 ft³
